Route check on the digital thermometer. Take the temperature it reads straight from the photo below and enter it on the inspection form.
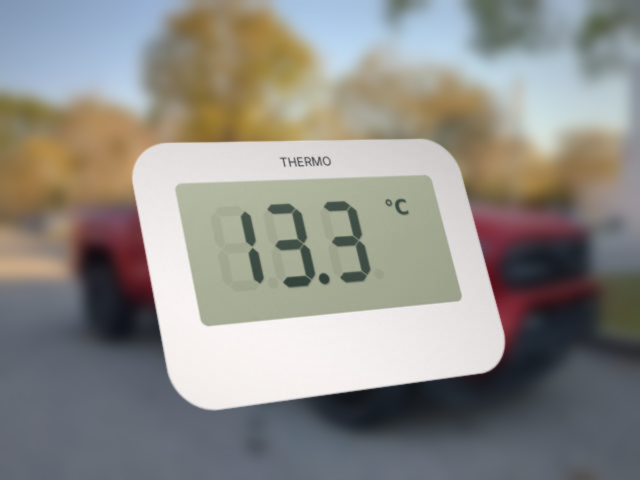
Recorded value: 13.3 °C
